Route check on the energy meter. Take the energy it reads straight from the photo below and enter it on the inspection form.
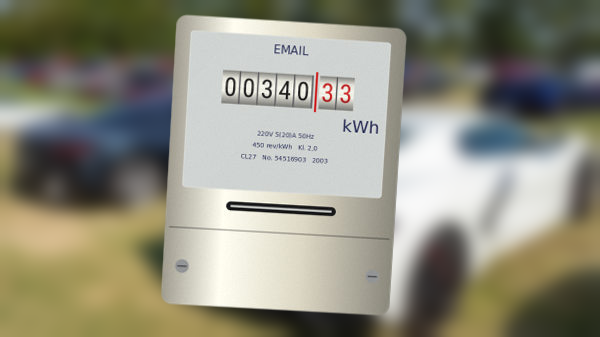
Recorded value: 340.33 kWh
